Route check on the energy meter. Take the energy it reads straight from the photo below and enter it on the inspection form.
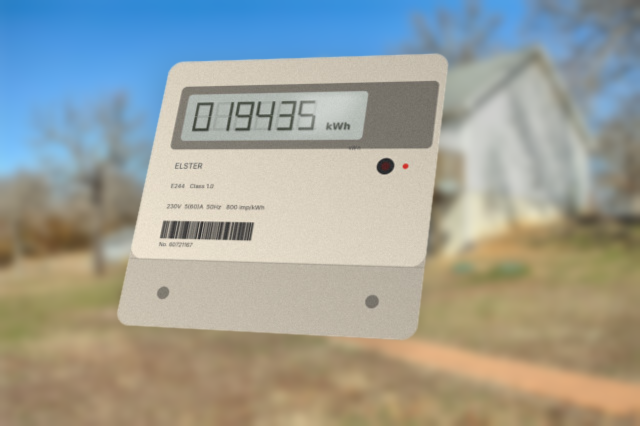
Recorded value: 19435 kWh
